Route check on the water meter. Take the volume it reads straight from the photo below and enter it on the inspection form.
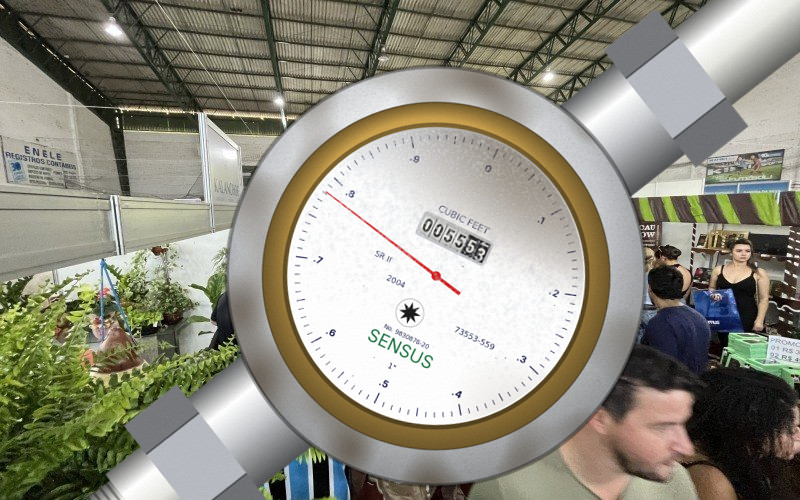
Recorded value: 5552.78 ft³
